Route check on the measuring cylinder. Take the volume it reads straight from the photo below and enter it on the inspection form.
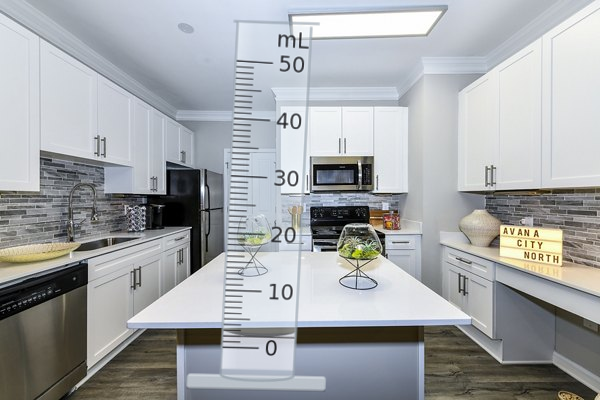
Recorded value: 2 mL
